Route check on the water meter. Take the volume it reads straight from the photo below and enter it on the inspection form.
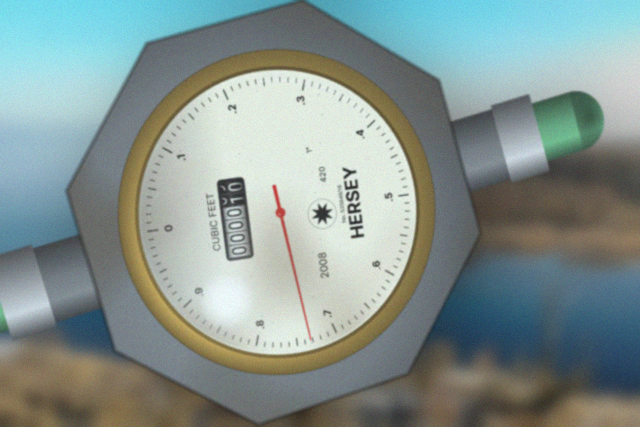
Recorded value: 9.73 ft³
